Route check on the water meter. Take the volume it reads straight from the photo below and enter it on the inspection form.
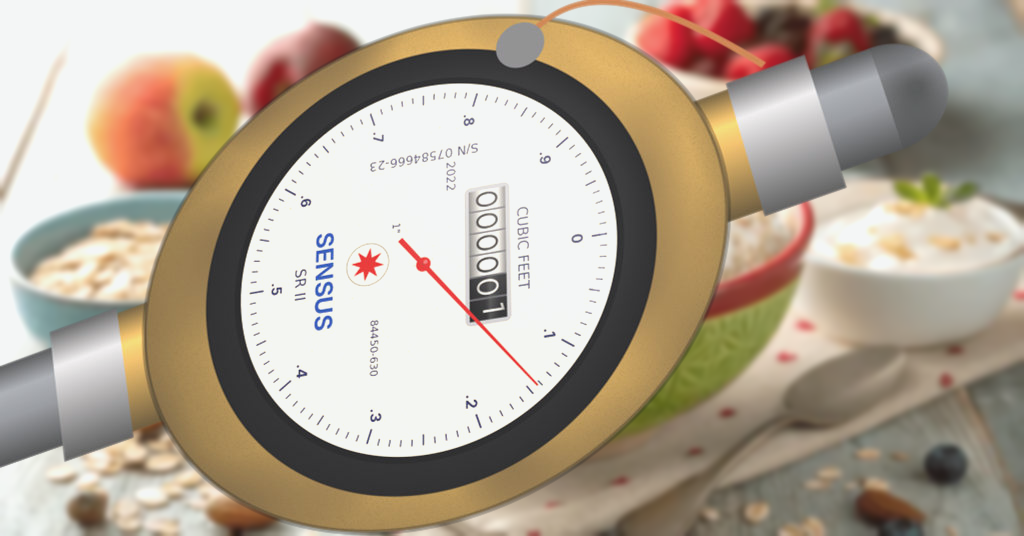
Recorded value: 1.14 ft³
